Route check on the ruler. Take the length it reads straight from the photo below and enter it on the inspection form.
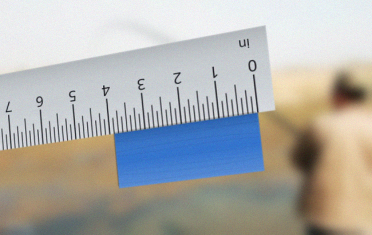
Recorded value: 3.875 in
